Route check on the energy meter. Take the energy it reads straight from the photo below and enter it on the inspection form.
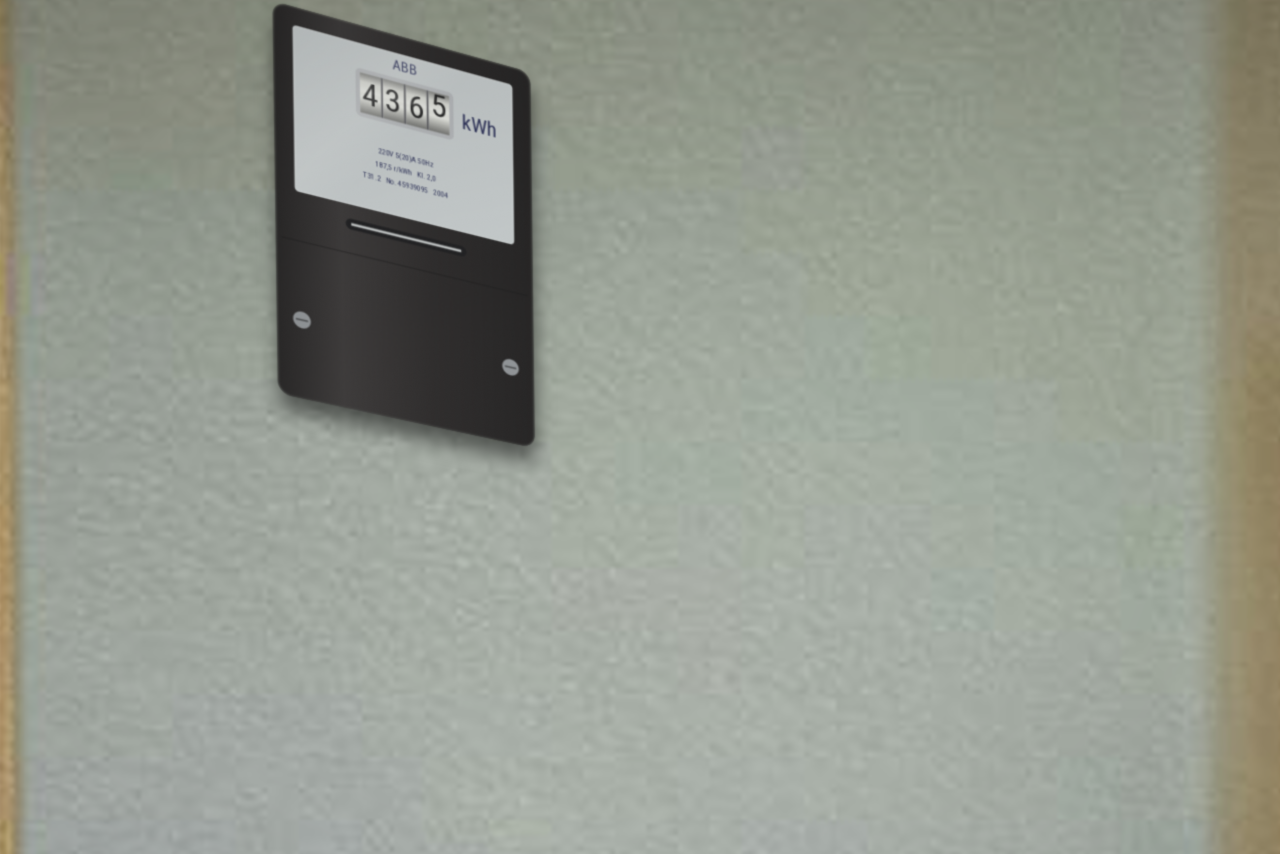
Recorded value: 4365 kWh
